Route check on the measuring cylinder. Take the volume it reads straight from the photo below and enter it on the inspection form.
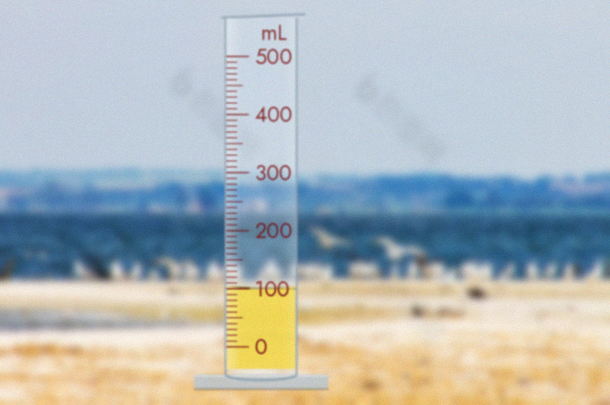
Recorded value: 100 mL
